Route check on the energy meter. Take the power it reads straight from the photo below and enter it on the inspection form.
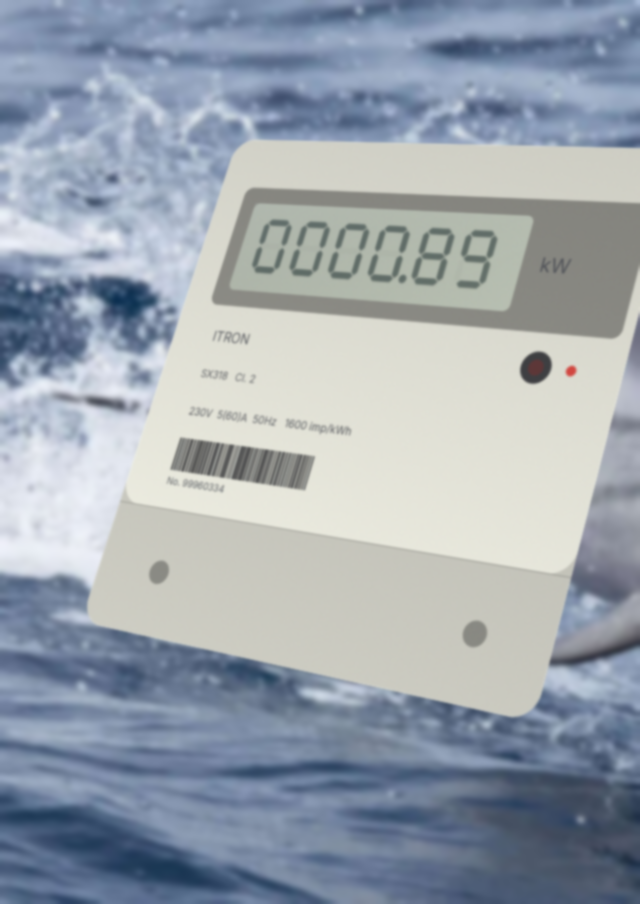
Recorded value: 0.89 kW
